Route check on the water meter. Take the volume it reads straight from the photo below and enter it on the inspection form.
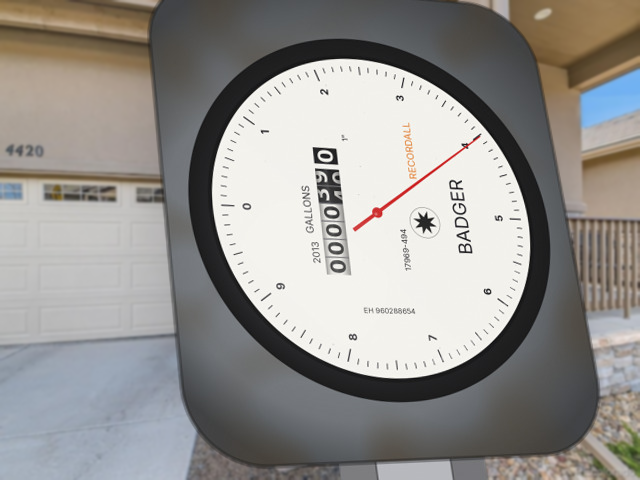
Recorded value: 394.0 gal
